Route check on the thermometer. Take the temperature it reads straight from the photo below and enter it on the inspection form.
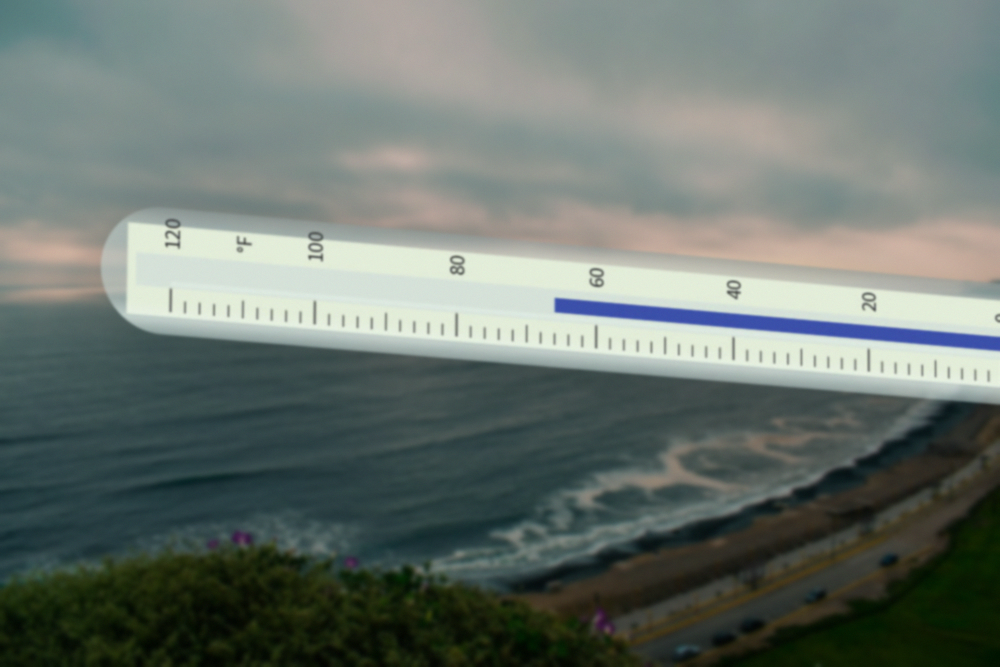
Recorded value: 66 °F
